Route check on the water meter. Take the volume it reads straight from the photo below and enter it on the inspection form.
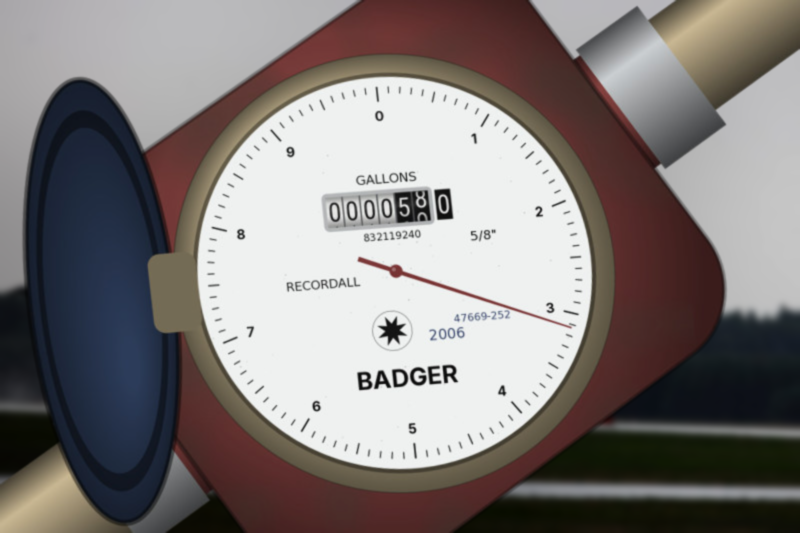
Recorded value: 583.1 gal
